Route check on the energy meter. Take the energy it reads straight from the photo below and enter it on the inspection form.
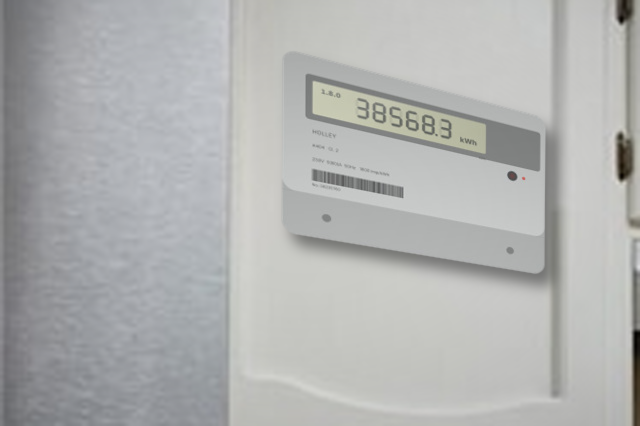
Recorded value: 38568.3 kWh
